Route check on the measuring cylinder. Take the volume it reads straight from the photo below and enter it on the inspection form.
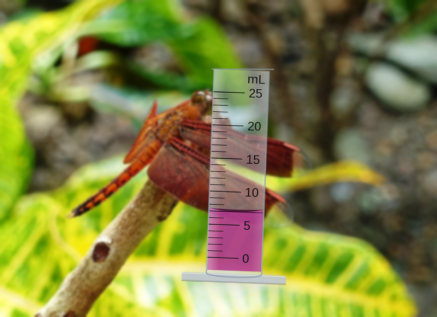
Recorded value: 7 mL
